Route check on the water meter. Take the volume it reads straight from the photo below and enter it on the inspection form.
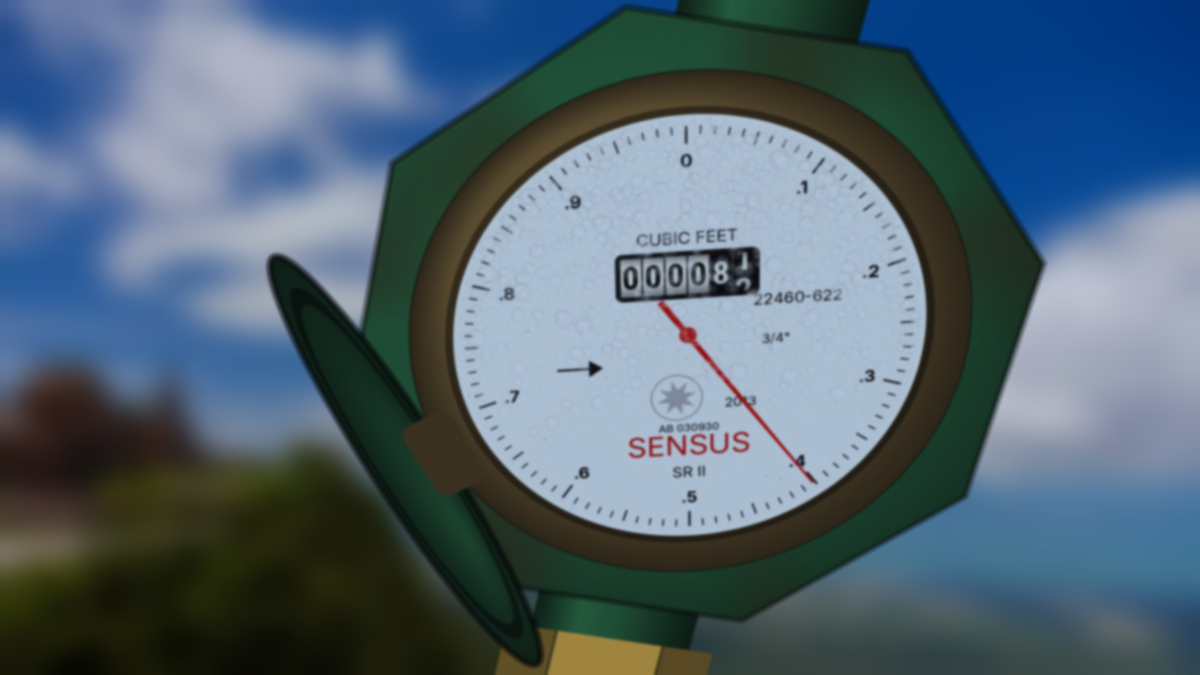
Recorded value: 81.40 ft³
